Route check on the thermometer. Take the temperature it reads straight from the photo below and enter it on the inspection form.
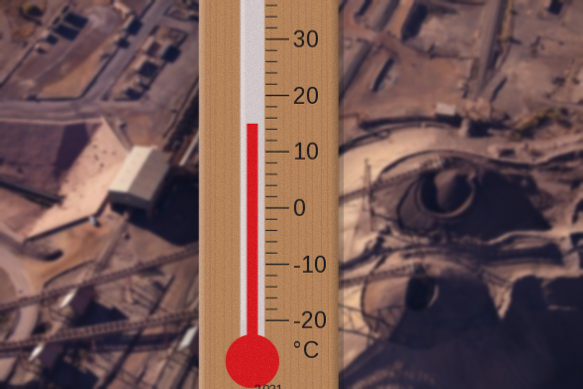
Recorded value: 15 °C
